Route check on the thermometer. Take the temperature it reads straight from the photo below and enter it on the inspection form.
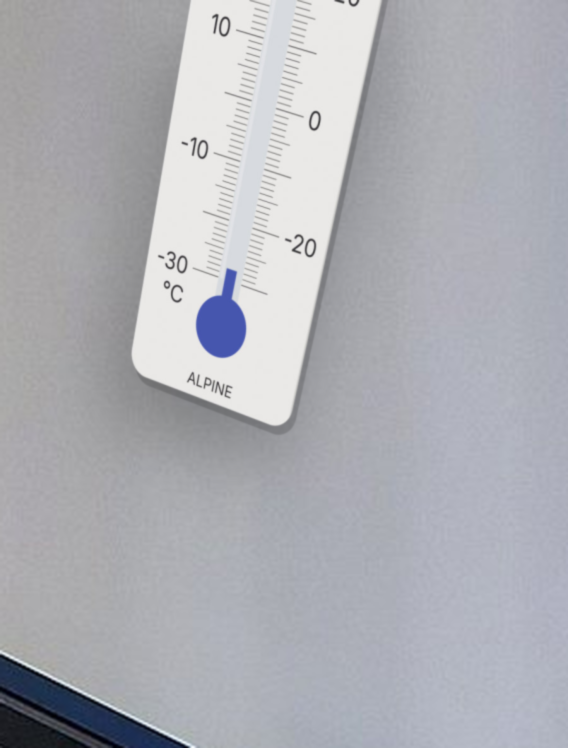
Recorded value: -28 °C
